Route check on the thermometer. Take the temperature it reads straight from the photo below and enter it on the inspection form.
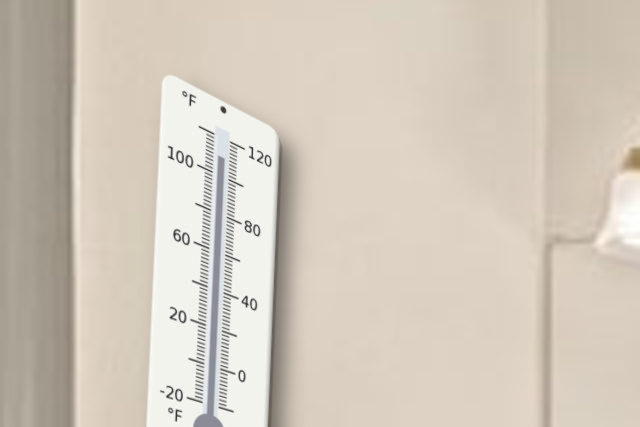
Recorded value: 110 °F
